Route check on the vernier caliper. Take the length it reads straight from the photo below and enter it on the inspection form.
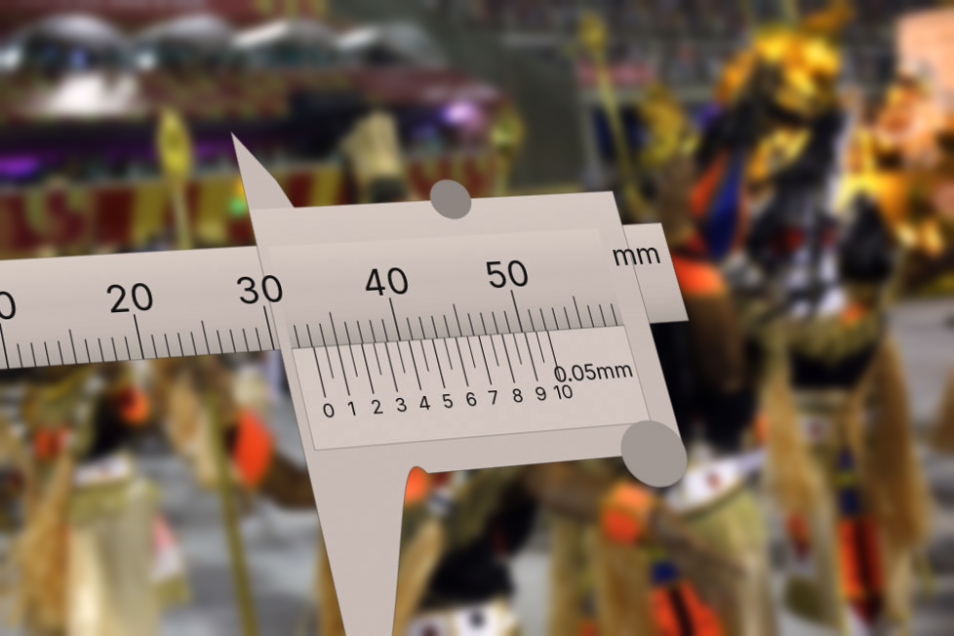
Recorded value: 33.1 mm
